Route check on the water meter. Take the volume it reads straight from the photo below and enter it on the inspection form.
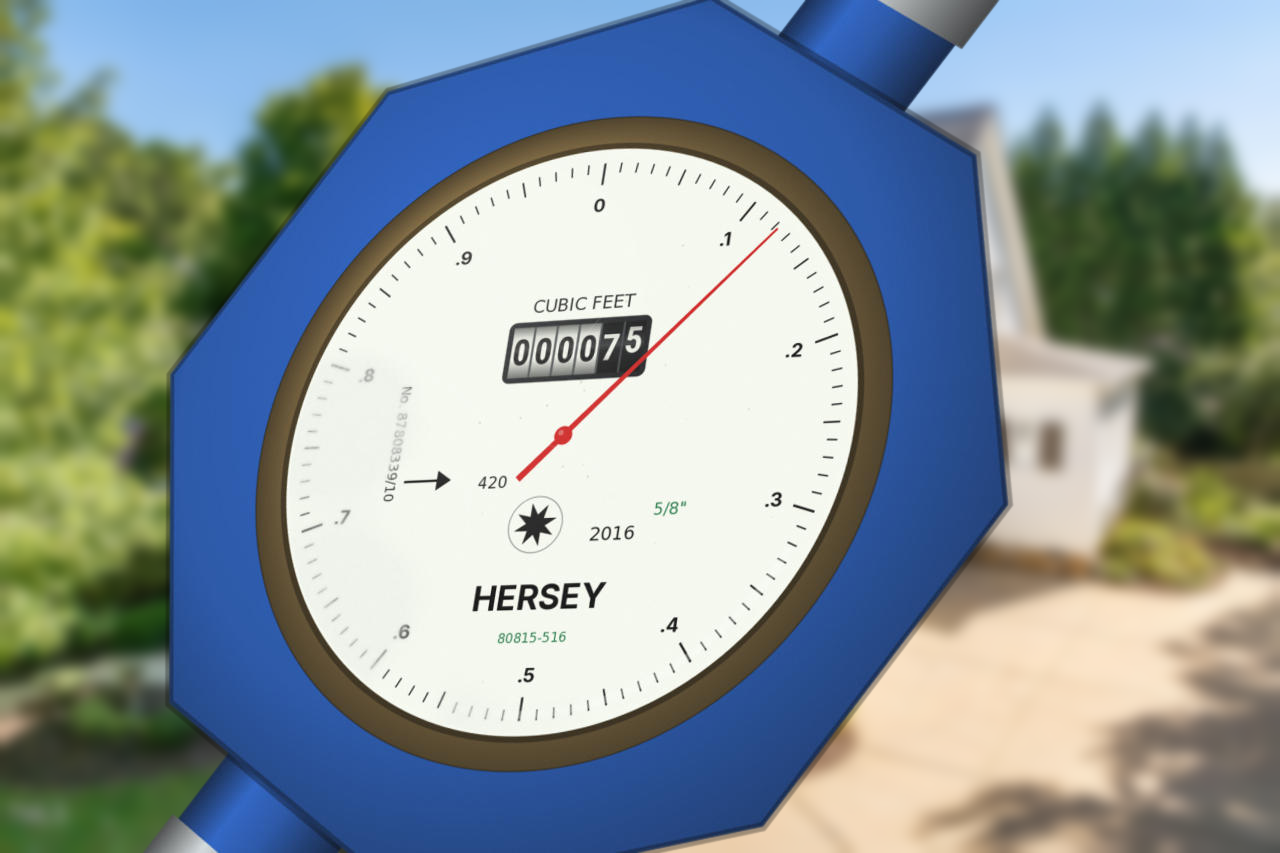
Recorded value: 75.12 ft³
